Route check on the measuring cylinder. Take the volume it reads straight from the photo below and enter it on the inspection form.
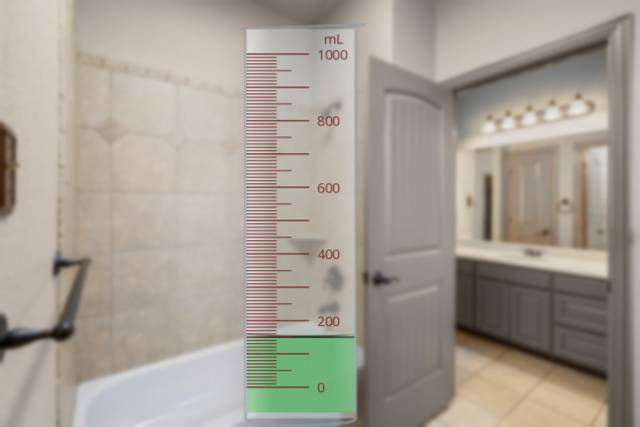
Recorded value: 150 mL
